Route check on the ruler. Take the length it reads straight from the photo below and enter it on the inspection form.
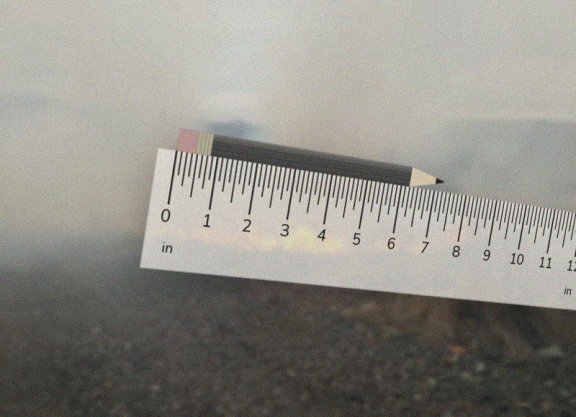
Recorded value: 7.25 in
